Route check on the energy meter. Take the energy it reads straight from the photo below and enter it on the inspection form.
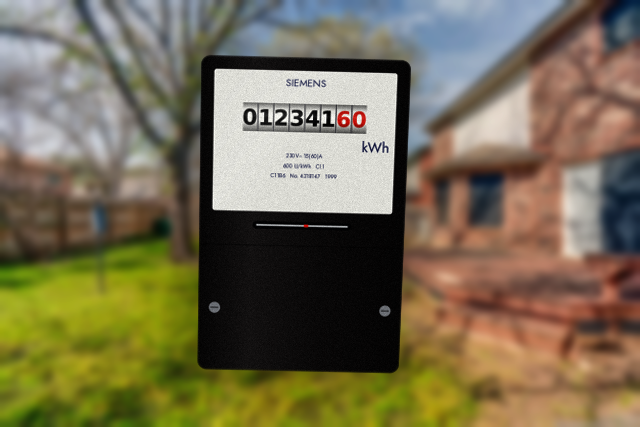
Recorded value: 12341.60 kWh
